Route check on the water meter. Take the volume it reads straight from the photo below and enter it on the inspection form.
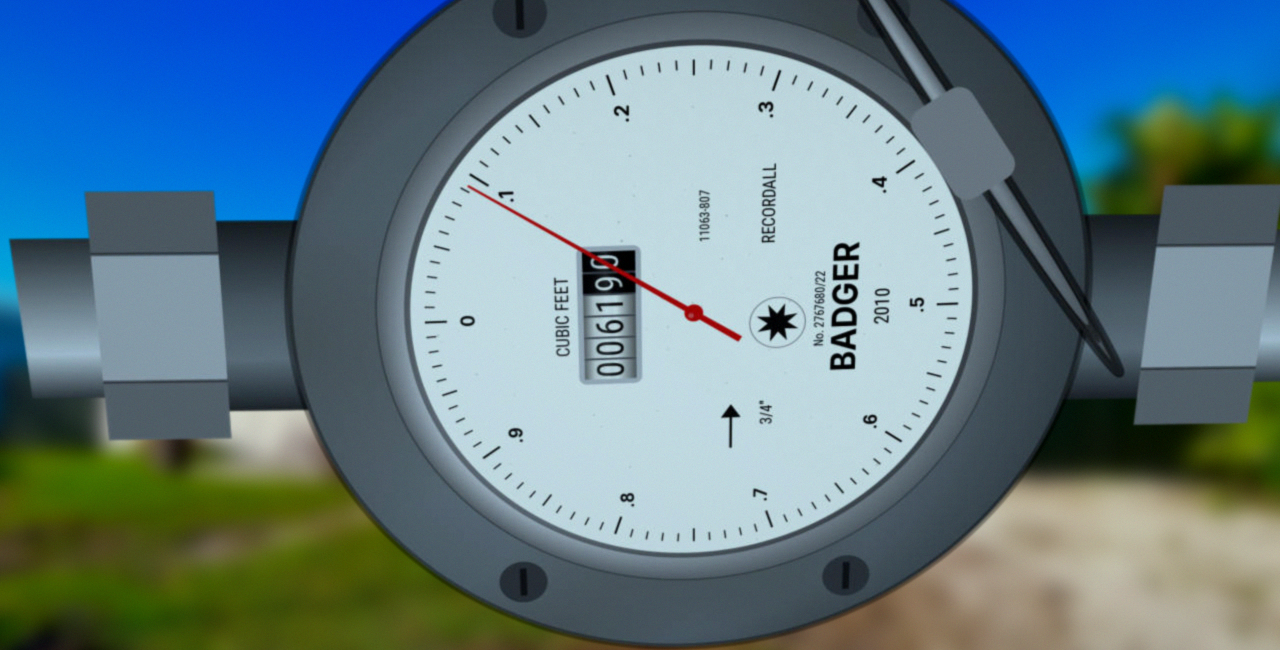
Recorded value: 6190.09 ft³
